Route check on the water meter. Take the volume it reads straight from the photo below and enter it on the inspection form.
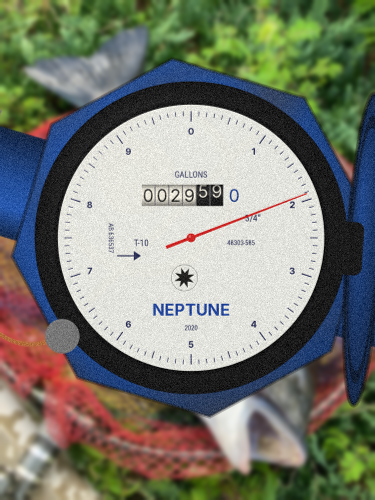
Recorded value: 29591.9 gal
